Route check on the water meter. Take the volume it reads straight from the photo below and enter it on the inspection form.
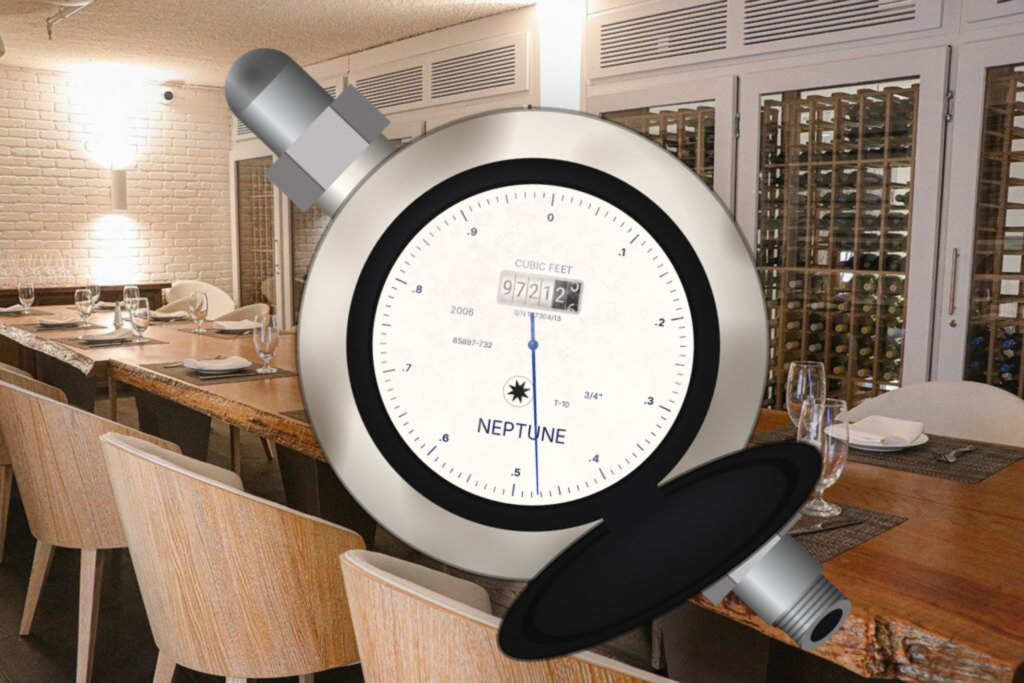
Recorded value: 972125.47 ft³
